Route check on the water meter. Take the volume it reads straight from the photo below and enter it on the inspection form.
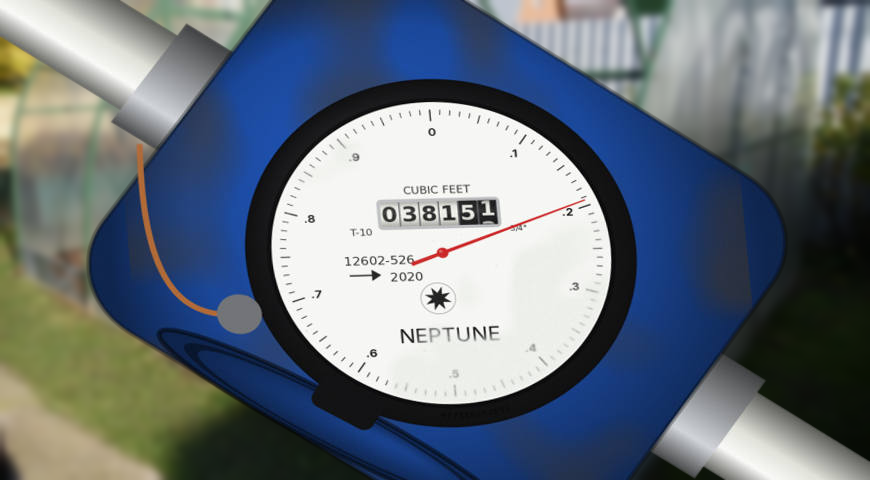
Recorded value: 38151.19 ft³
